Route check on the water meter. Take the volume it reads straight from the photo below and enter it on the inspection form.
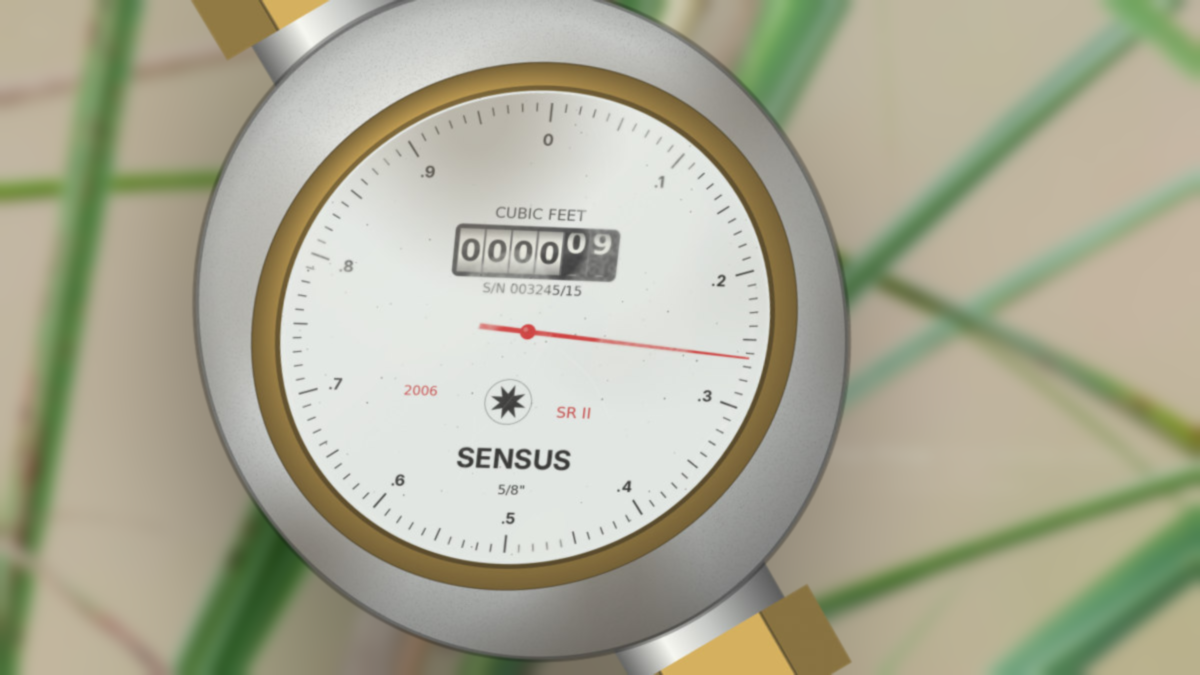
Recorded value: 9.26 ft³
